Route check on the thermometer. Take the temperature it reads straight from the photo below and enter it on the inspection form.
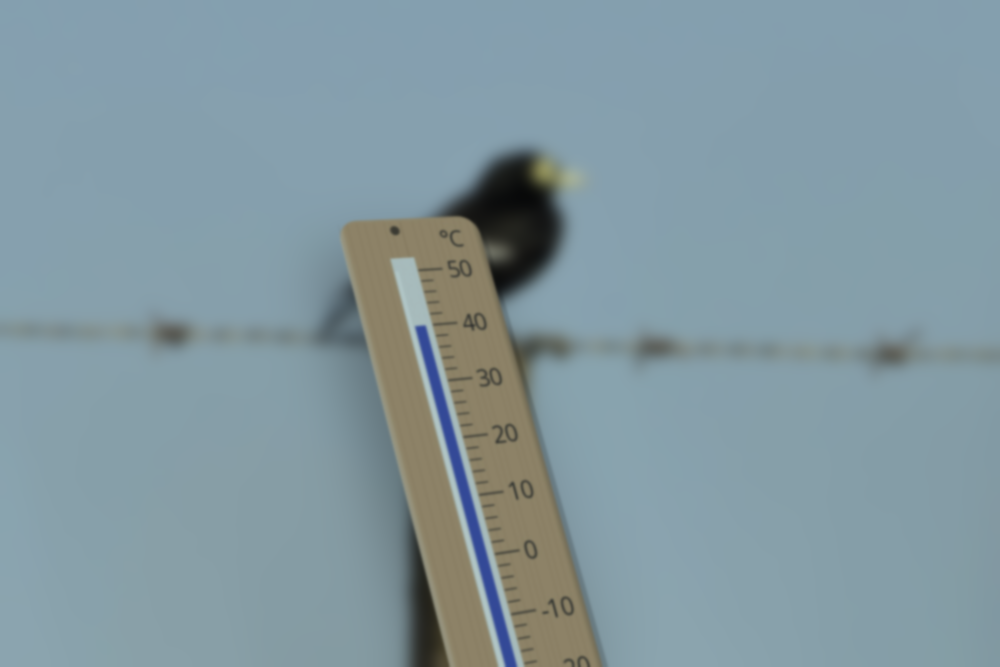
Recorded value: 40 °C
